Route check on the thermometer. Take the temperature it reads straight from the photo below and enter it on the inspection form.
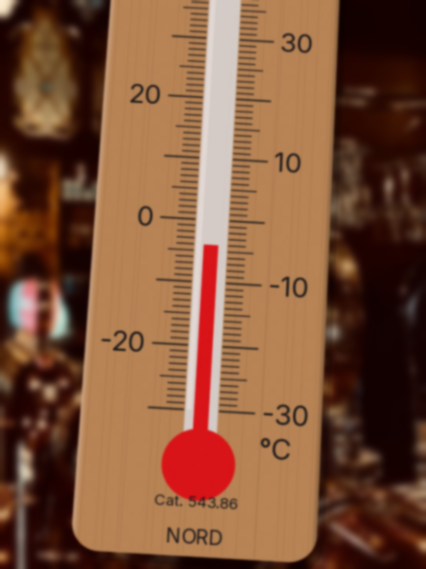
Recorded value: -4 °C
